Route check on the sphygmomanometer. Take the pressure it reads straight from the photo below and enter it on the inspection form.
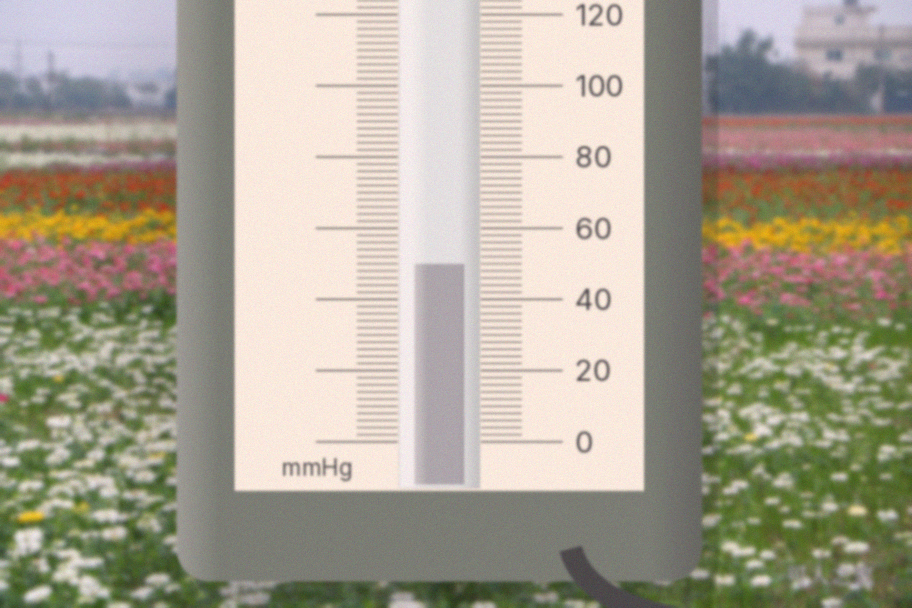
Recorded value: 50 mmHg
